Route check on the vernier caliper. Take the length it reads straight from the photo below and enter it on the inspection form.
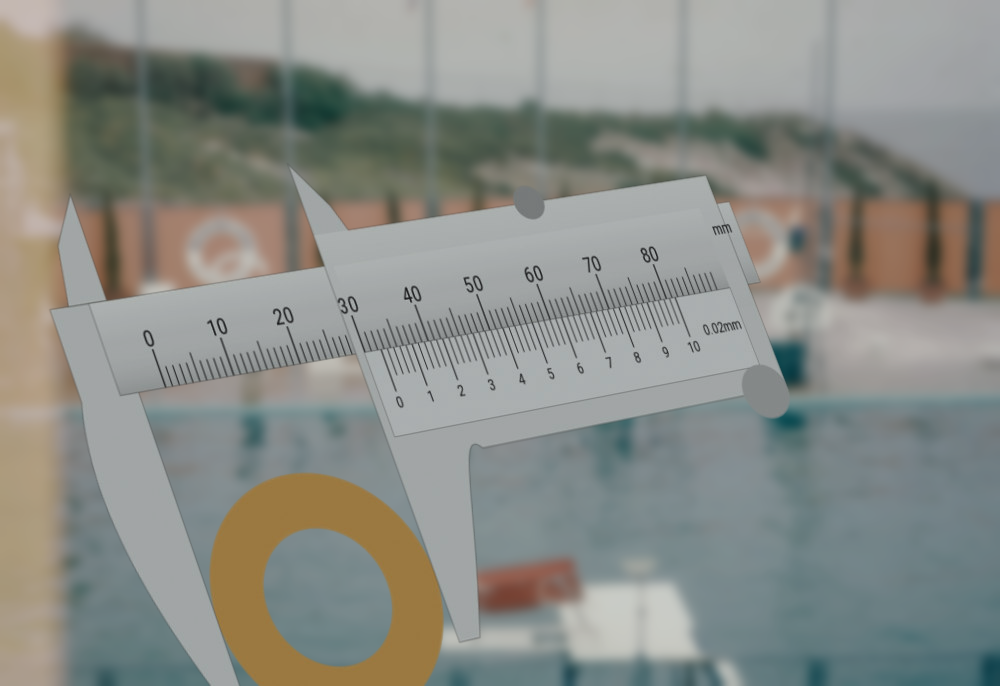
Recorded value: 32.5 mm
